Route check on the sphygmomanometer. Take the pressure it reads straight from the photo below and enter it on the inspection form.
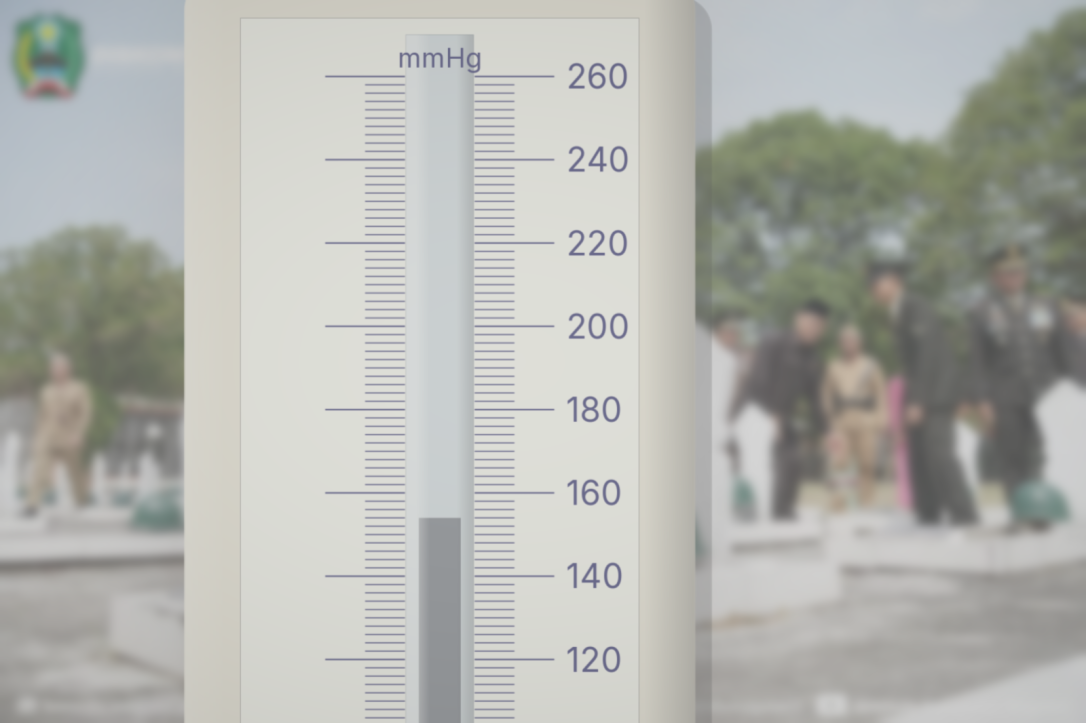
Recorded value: 154 mmHg
